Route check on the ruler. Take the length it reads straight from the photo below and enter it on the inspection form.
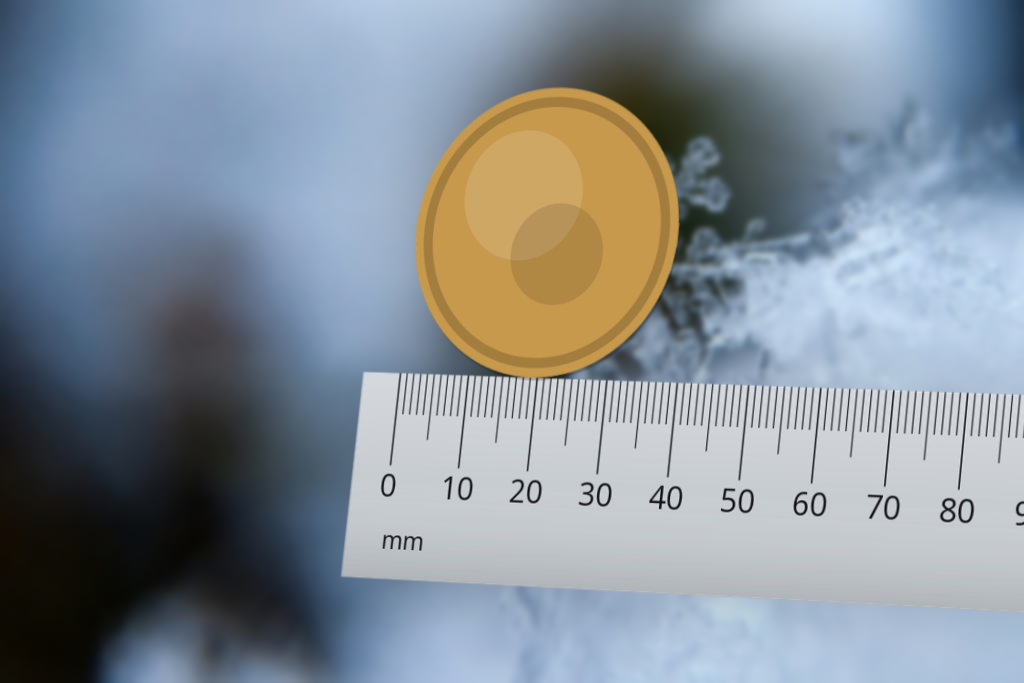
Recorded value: 38 mm
